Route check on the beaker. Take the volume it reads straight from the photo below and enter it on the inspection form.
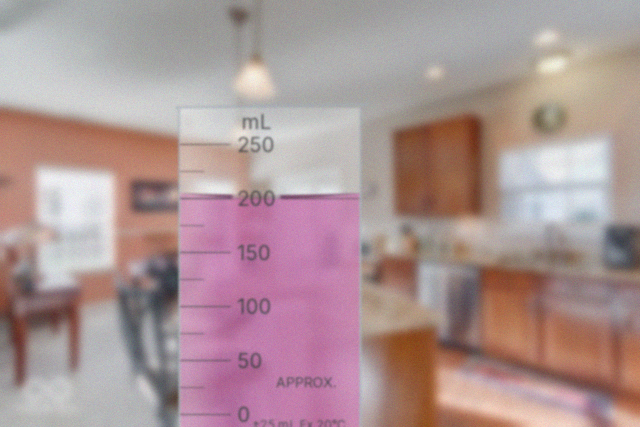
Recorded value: 200 mL
